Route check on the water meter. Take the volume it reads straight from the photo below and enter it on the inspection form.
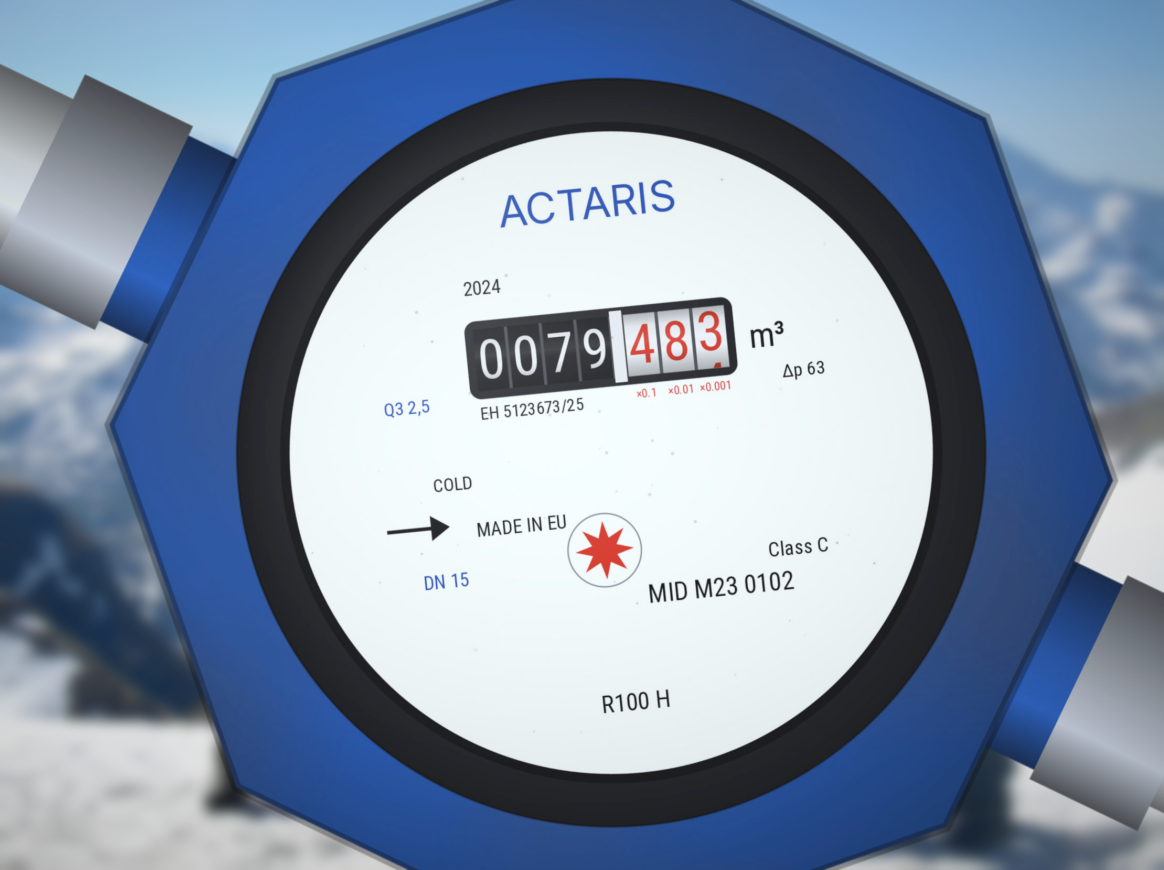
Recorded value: 79.483 m³
